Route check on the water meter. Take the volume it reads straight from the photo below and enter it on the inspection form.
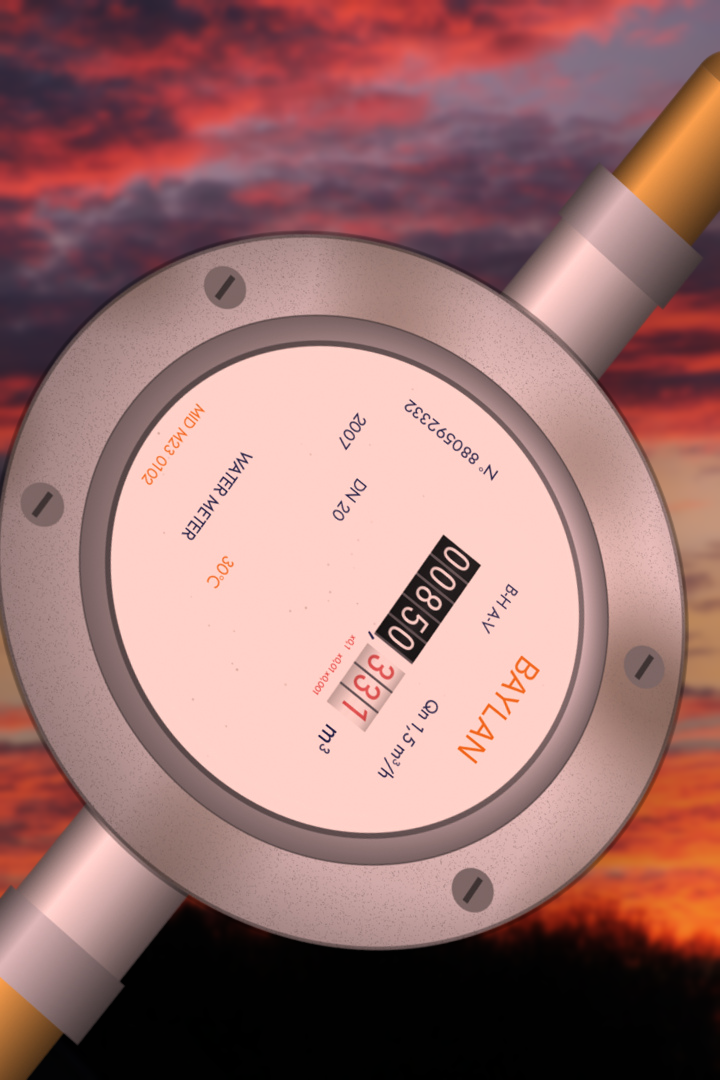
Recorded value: 850.331 m³
